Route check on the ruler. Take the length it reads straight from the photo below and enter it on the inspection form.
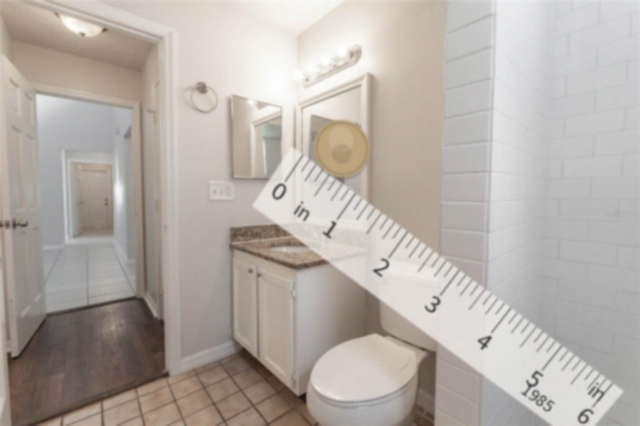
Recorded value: 0.875 in
